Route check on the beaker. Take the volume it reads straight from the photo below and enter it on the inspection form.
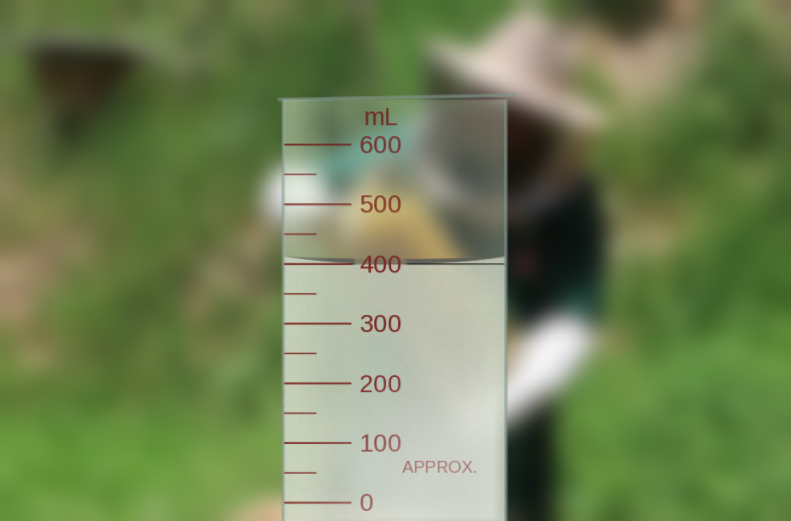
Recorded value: 400 mL
